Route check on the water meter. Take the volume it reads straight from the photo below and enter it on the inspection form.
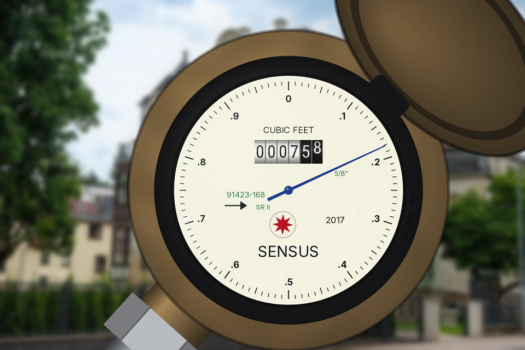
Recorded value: 758.18 ft³
